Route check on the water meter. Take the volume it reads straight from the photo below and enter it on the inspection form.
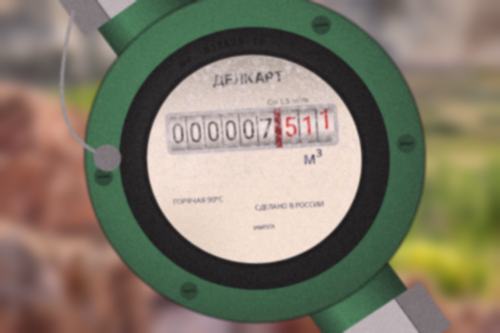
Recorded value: 7.511 m³
